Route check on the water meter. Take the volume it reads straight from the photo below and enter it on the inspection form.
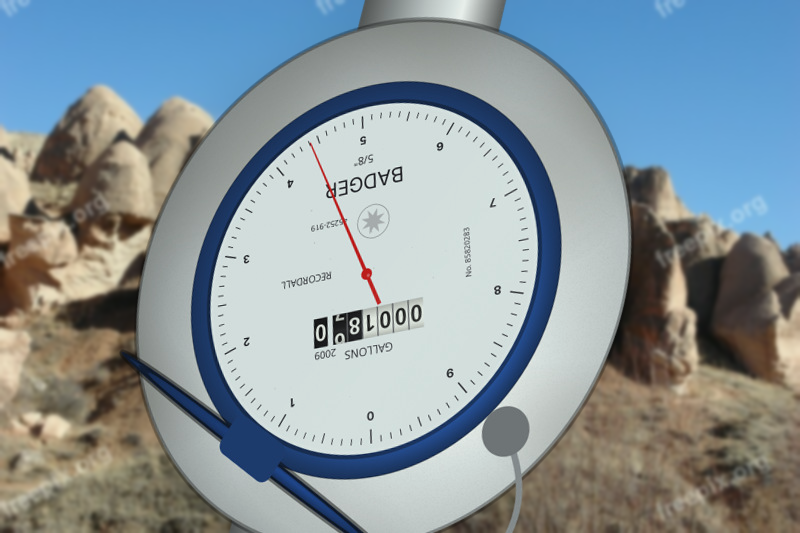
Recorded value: 1864.4 gal
